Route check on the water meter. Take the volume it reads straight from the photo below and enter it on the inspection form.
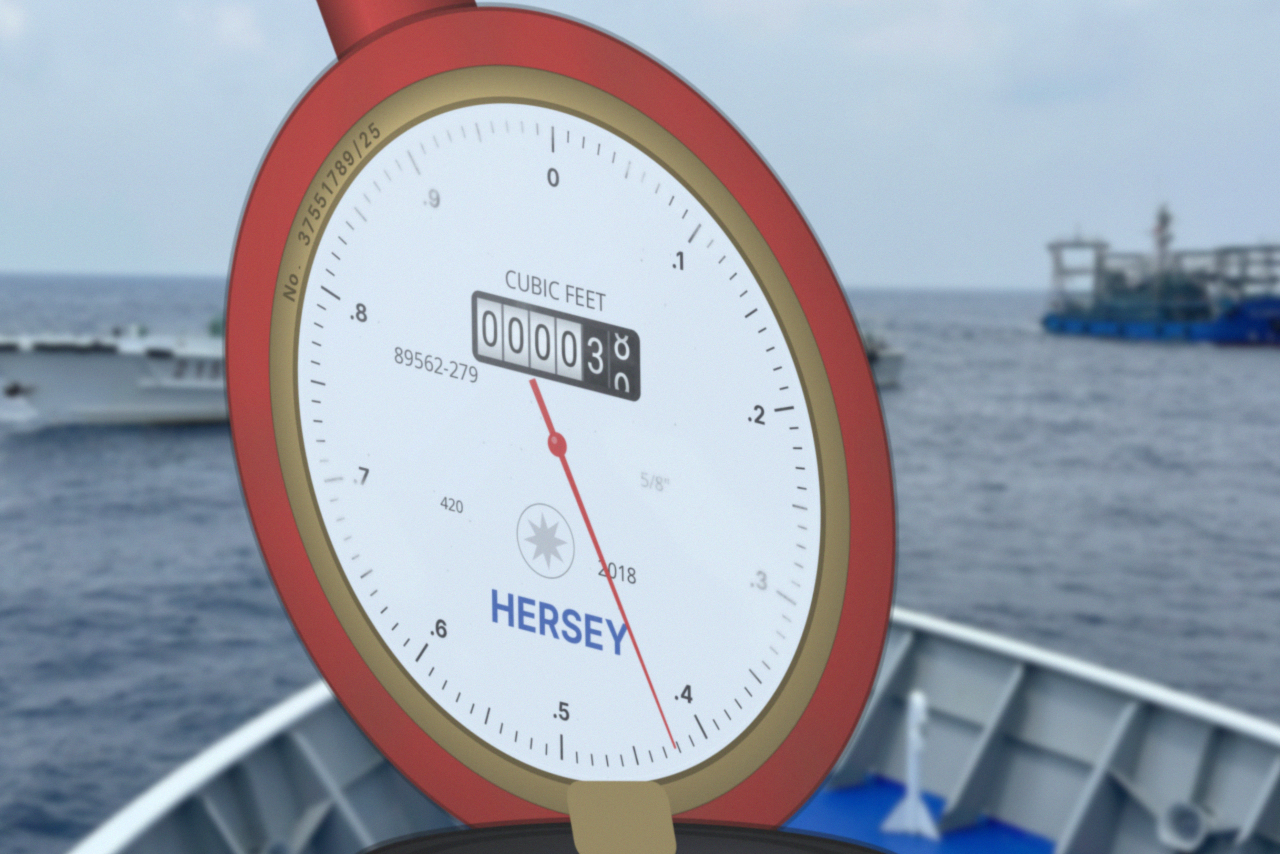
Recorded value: 38.42 ft³
